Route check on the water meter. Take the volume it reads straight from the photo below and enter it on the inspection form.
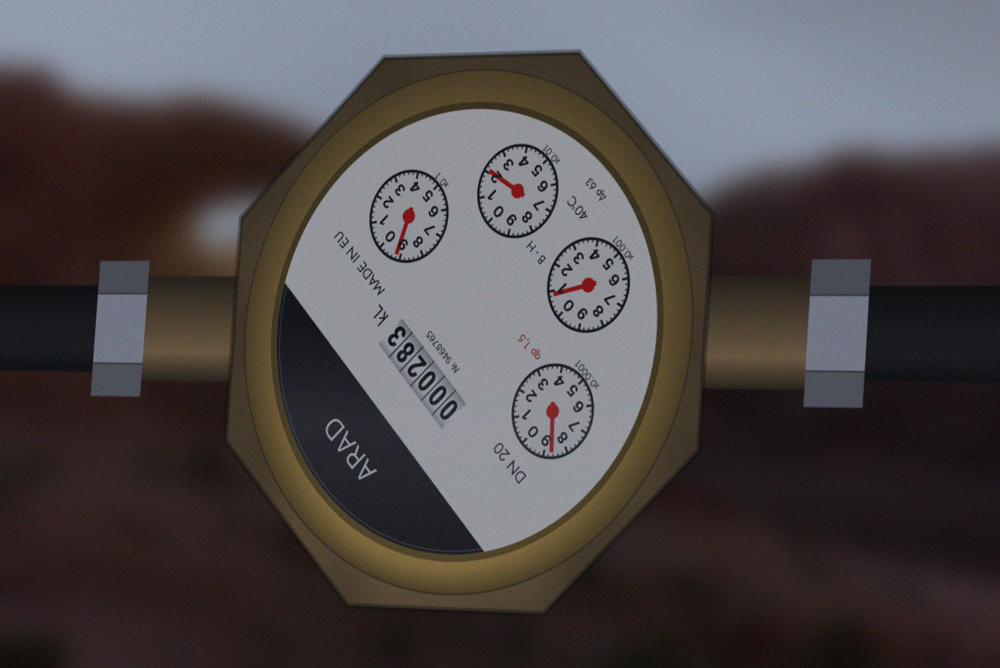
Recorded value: 282.9208 kL
